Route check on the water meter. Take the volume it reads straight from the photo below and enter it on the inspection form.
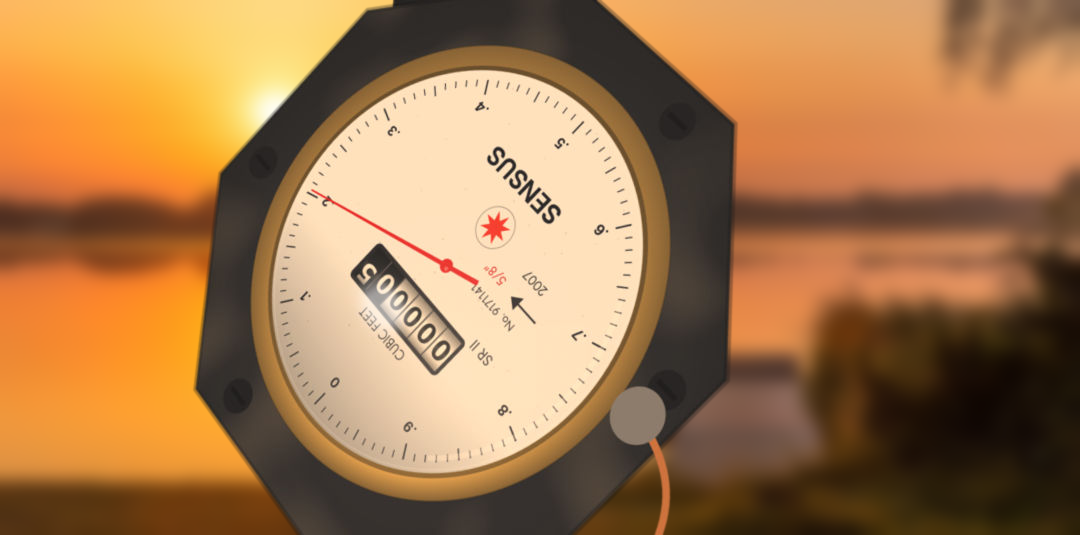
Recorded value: 5.20 ft³
